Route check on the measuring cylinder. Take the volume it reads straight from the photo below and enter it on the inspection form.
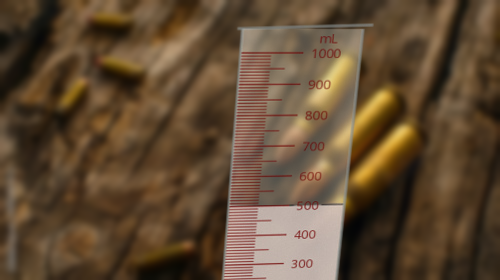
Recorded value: 500 mL
